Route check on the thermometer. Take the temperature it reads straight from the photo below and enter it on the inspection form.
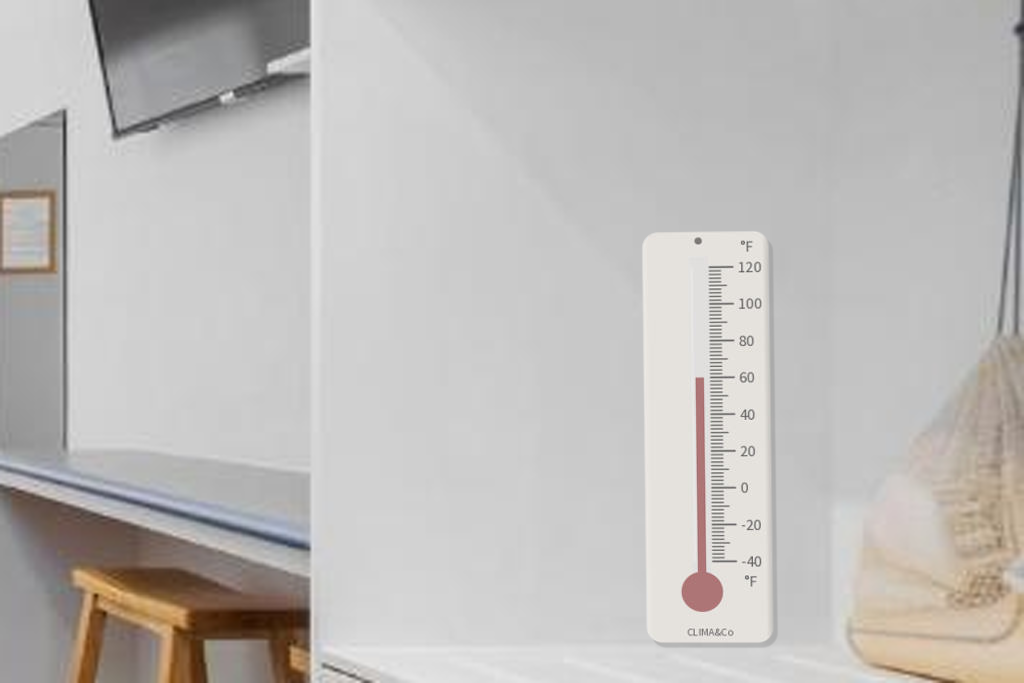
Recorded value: 60 °F
